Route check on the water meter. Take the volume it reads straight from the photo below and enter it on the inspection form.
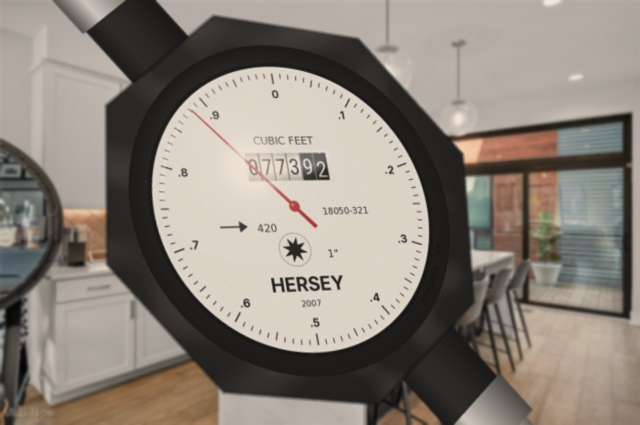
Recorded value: 77391.88 ft³
